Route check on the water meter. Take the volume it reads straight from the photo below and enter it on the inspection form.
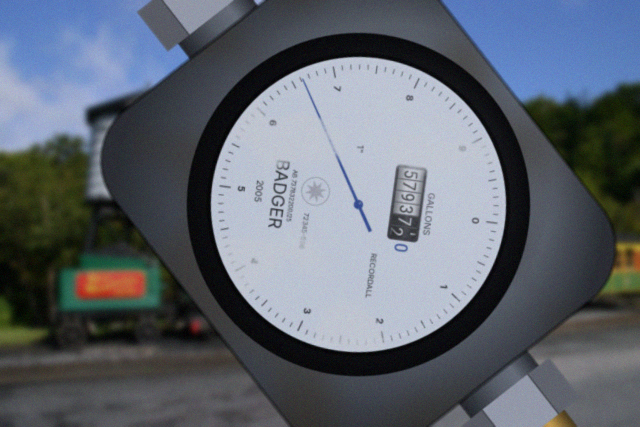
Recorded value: 5793716.6 gal
